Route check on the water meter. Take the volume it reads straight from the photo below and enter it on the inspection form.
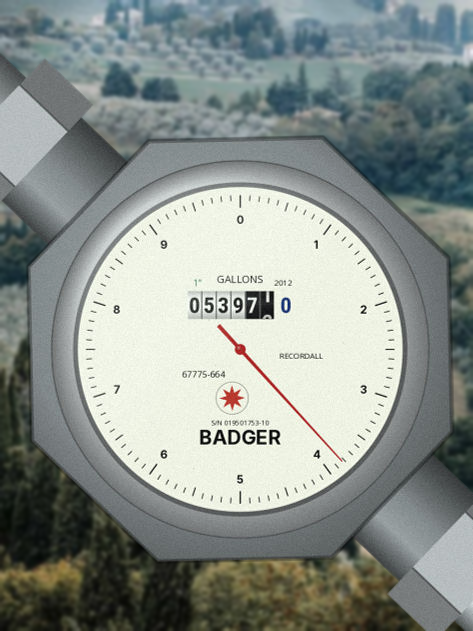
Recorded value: 539713.8 gal
